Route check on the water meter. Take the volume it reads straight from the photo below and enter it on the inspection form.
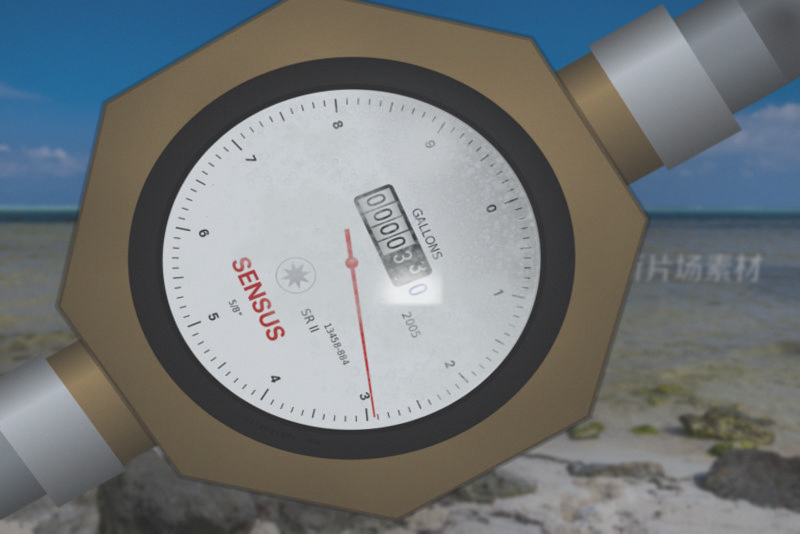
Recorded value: 332.9 gal
